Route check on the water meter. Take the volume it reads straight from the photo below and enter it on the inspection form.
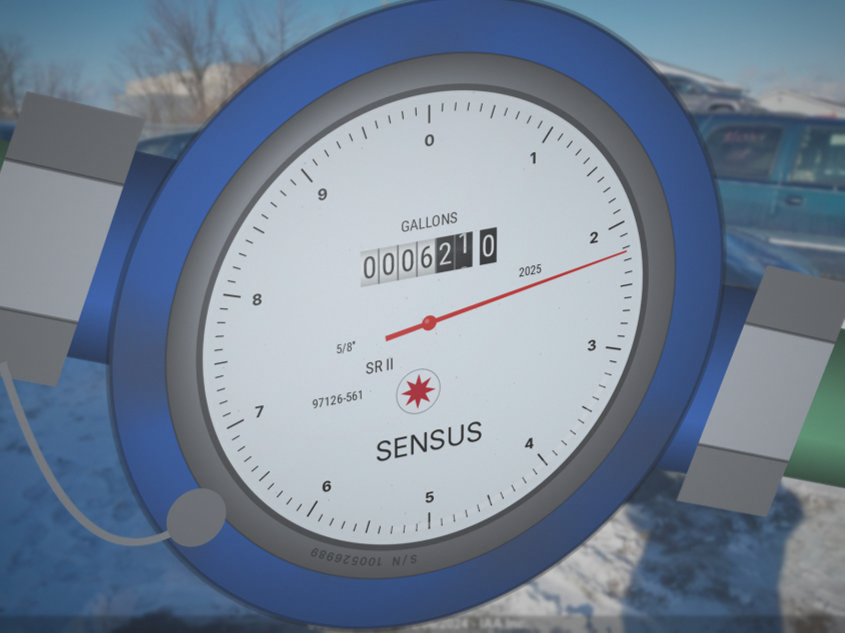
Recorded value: 6212.2 gal
